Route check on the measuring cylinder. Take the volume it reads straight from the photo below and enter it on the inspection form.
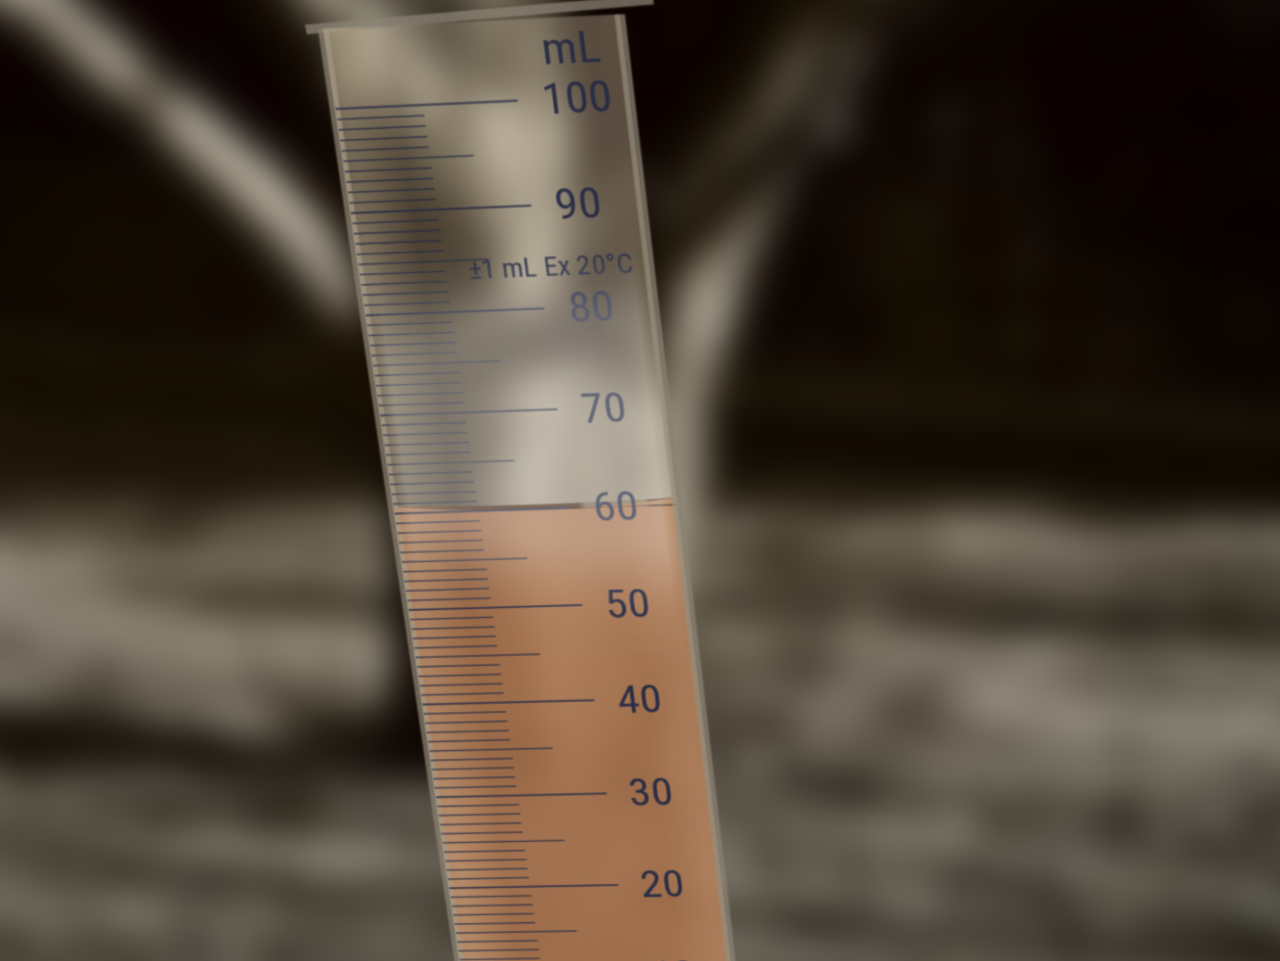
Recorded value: 60 mL
